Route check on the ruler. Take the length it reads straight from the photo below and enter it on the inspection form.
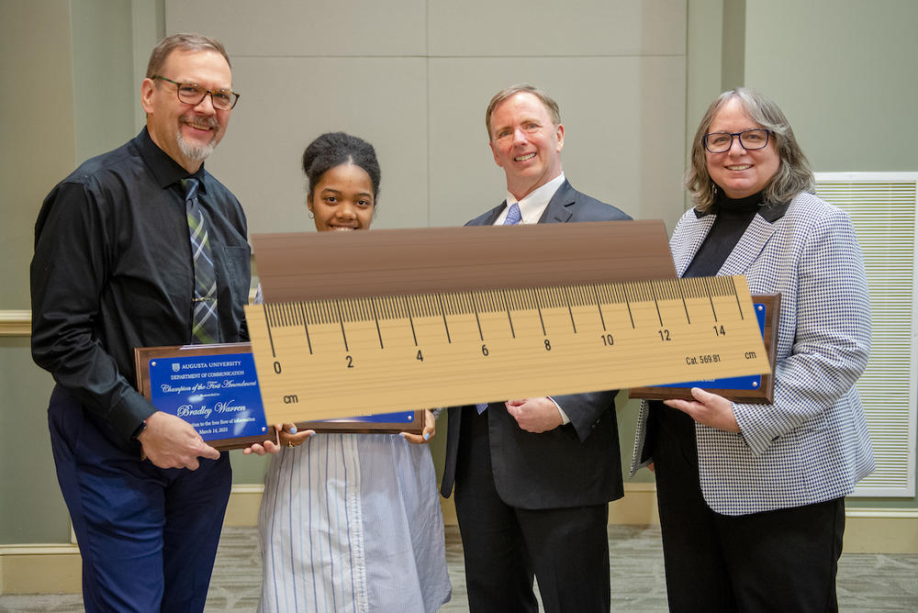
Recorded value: 13 cm
